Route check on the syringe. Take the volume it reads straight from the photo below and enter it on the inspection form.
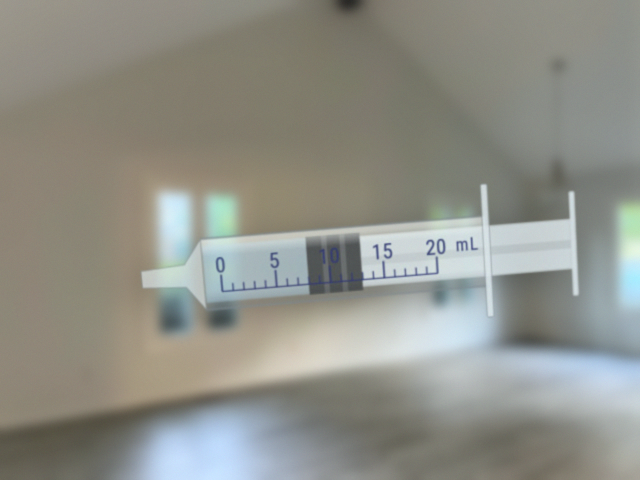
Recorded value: 8 mL
